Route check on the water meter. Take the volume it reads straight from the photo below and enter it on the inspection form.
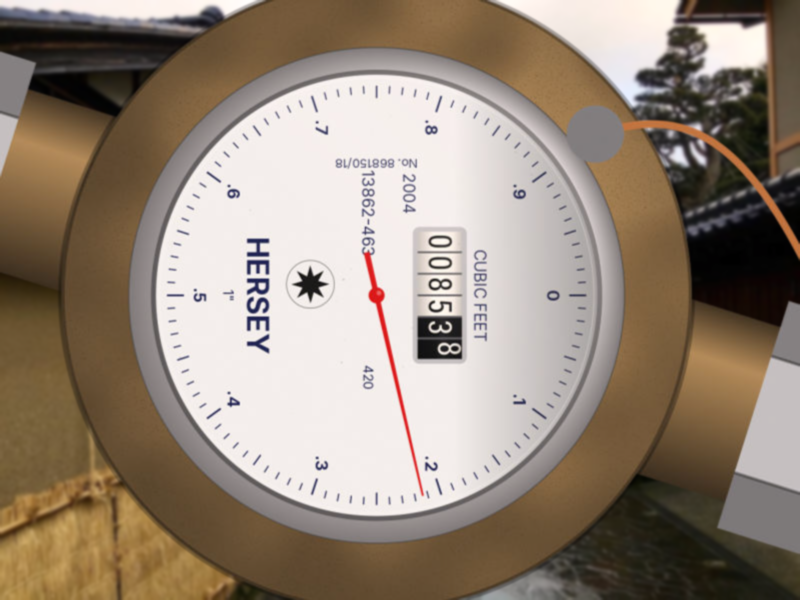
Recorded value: 8538.21 ft³
